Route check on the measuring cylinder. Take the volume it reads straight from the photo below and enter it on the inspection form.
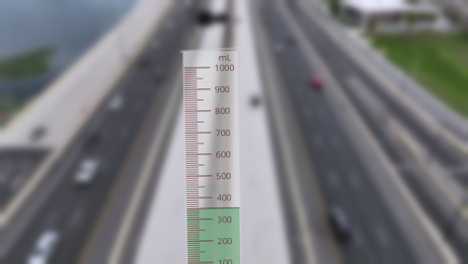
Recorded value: 350 mL
